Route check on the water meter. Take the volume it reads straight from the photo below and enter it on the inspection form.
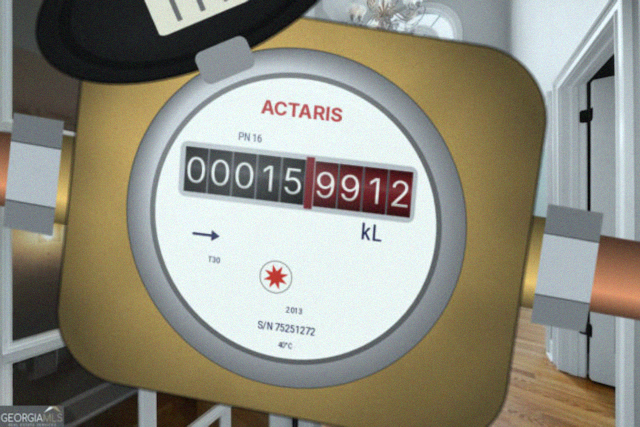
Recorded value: 15.9912 kL
